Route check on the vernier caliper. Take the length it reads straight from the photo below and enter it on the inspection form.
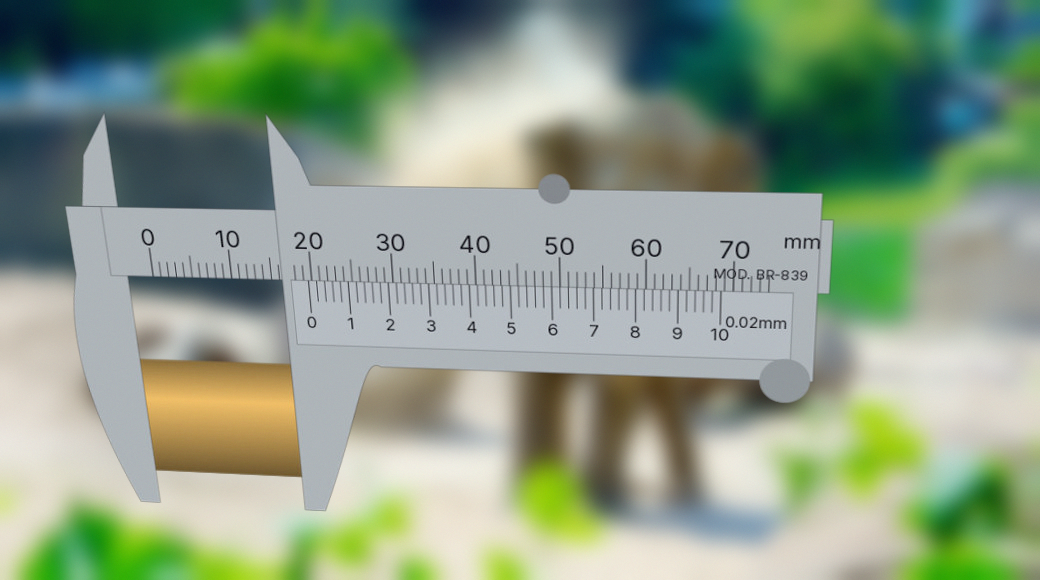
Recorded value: 19.6 mm
